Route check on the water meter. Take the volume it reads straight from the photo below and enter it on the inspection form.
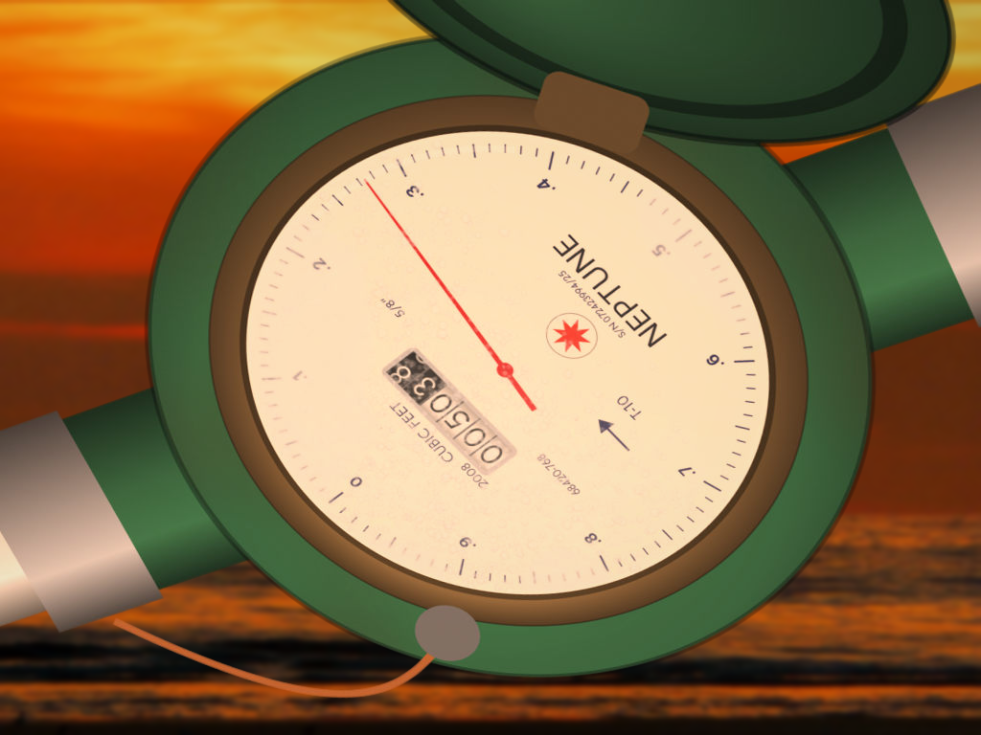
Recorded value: 5038.27 ft³
